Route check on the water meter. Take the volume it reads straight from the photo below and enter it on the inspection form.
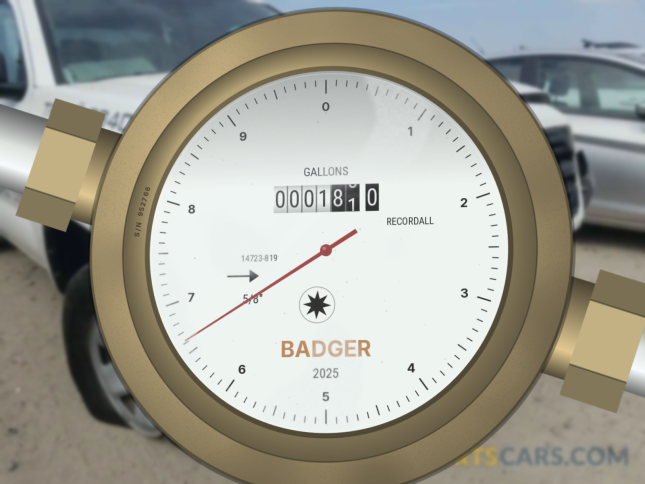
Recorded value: 1806.6 gal
